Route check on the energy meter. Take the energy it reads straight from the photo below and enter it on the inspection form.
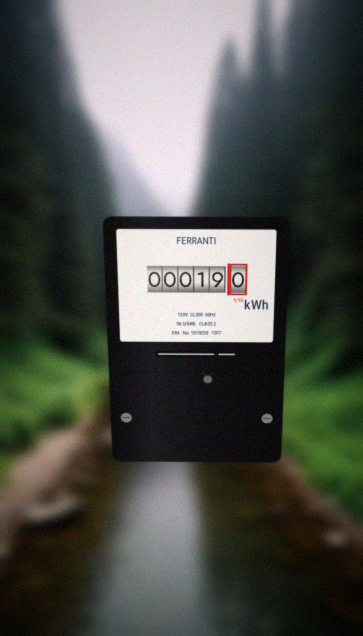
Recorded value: 19.0 kWh
